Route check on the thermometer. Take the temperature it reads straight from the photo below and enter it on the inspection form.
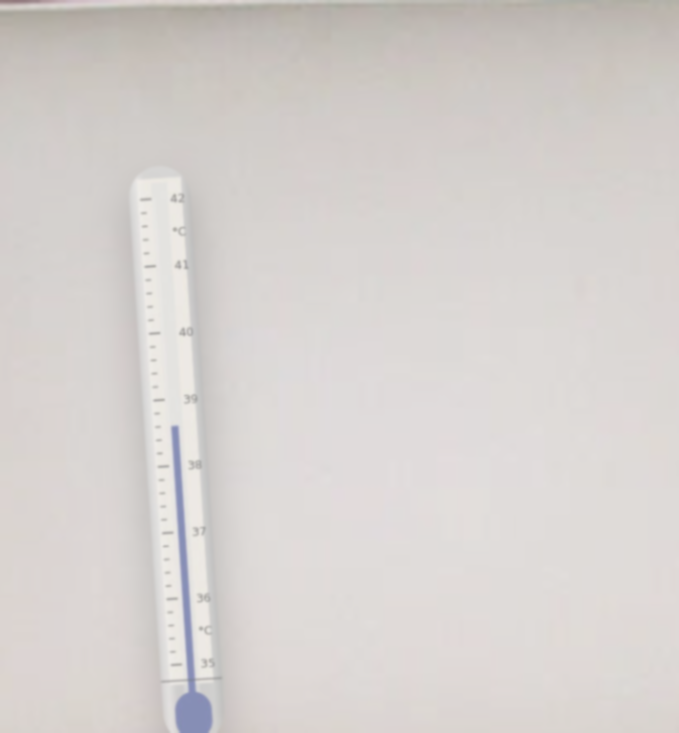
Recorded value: 38.6 °C
